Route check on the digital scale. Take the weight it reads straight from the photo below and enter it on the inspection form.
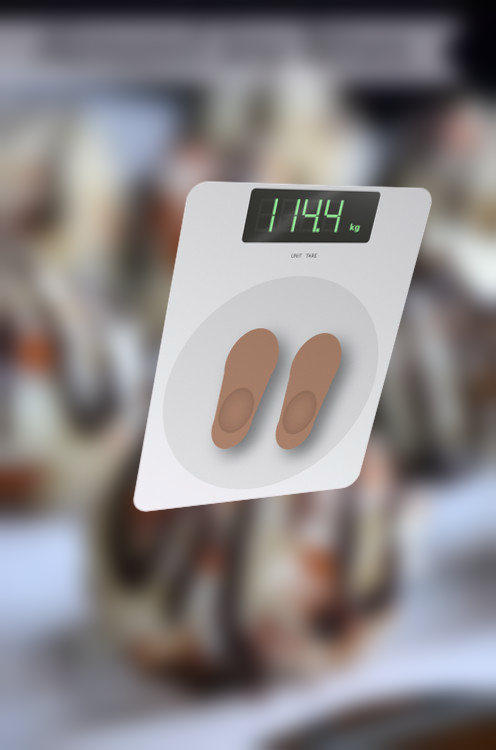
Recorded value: 114.4 kg
